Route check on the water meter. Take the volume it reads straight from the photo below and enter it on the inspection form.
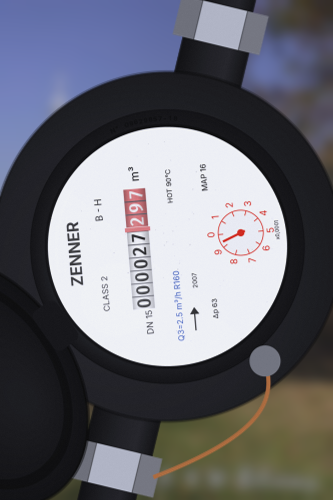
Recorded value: 27.2969 m³
